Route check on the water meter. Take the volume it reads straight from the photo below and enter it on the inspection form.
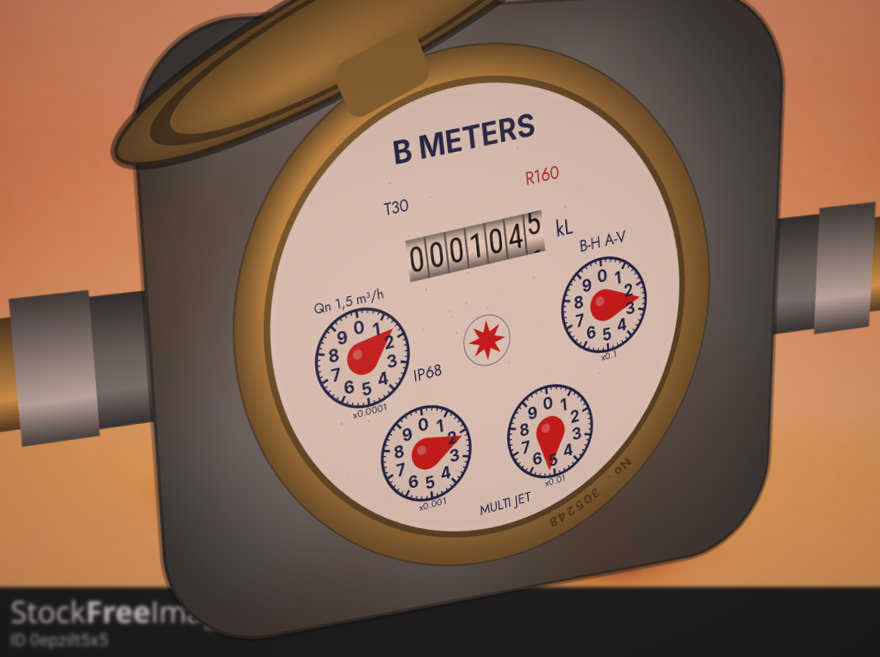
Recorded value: 1045.2521 kL
